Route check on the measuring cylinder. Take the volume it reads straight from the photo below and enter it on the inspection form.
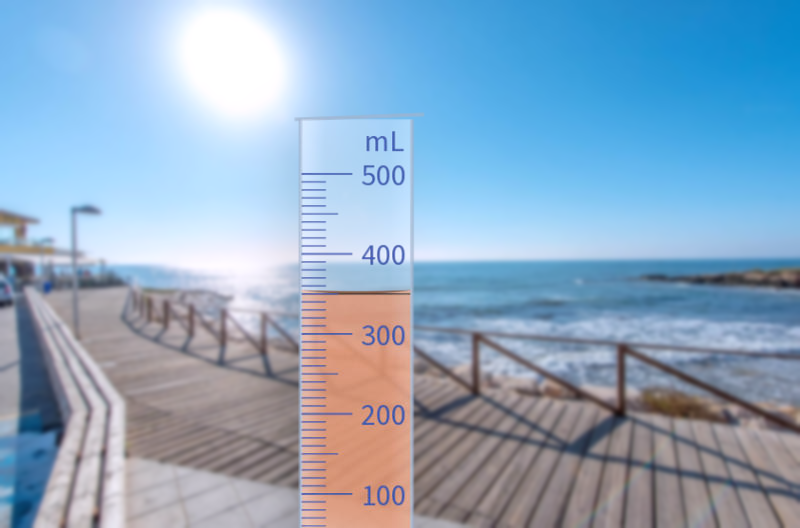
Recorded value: 350 mL
